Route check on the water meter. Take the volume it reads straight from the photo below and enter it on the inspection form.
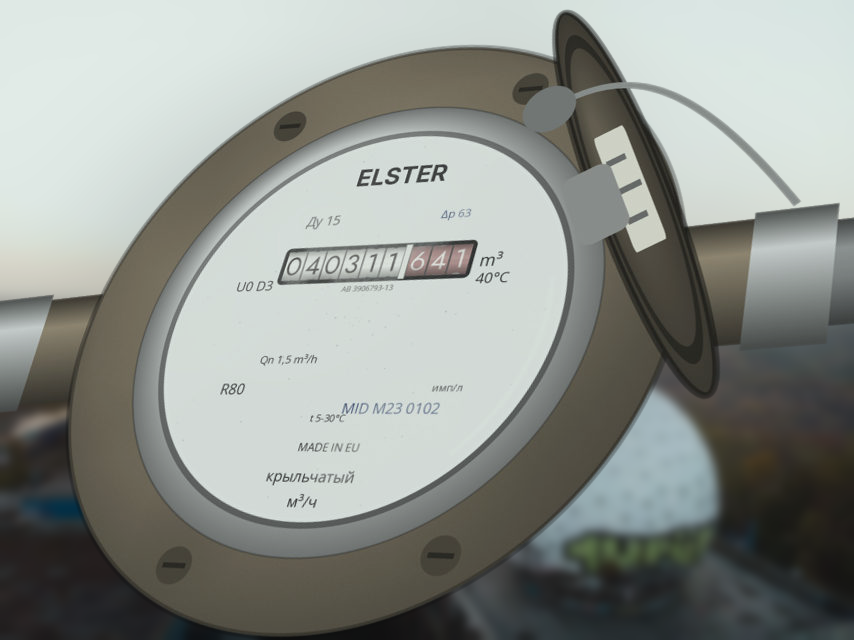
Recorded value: 40311.641 m³
